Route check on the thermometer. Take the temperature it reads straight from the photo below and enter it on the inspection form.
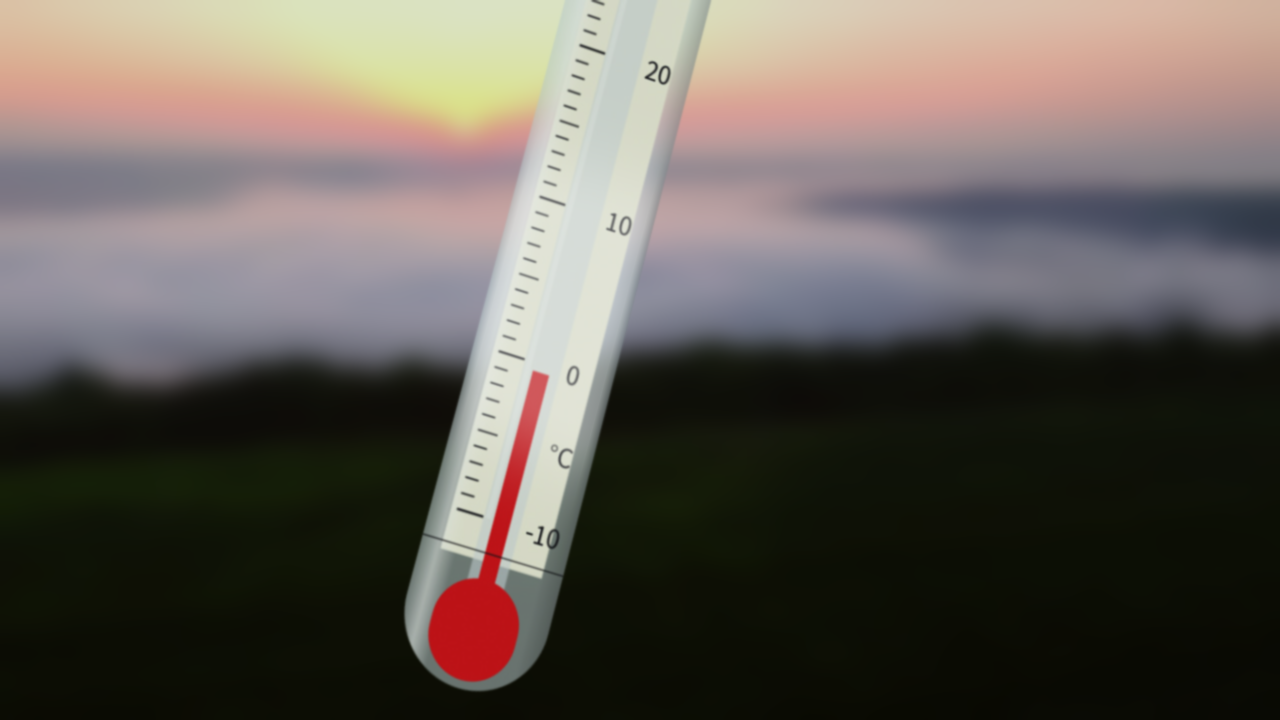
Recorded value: -0.5 °C
